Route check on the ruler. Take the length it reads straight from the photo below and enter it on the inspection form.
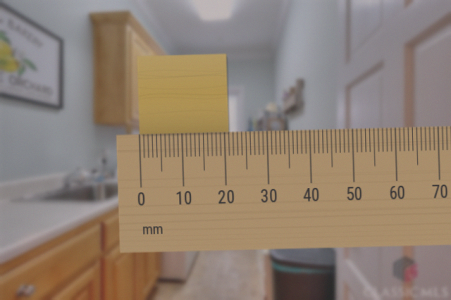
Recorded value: 21 mm
